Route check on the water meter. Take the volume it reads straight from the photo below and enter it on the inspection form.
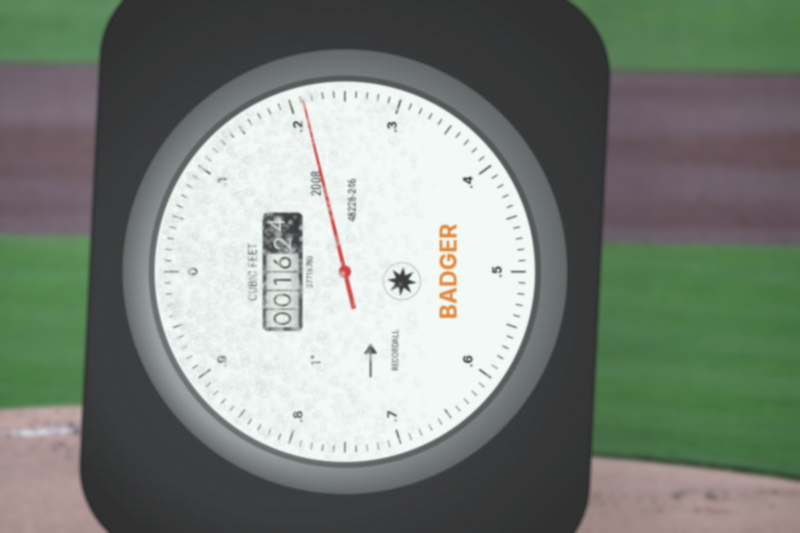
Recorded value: 1624.21 ft³
